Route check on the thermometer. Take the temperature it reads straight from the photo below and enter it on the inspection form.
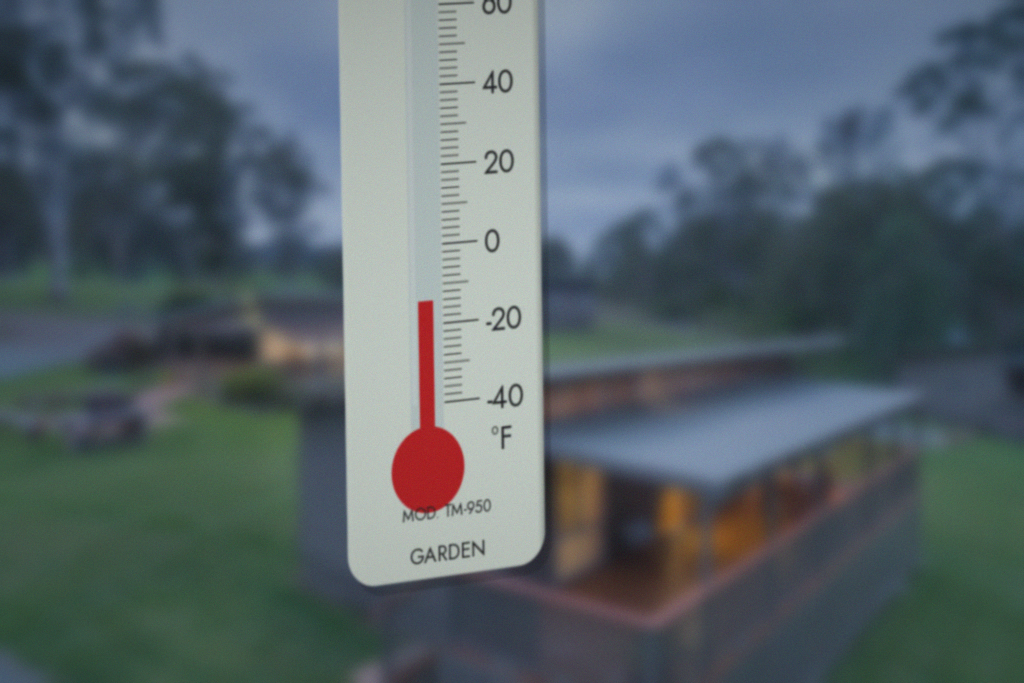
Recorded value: -14 °F
